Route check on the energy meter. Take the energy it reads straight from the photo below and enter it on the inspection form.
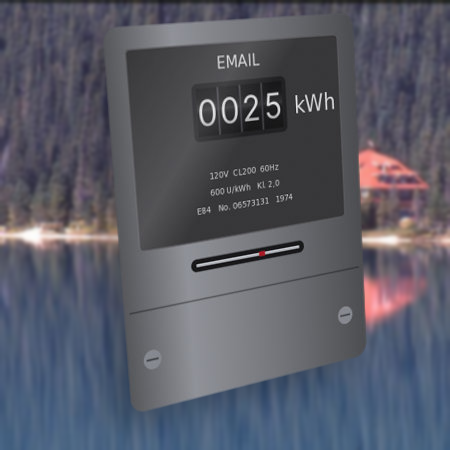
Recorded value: 25 kWh
